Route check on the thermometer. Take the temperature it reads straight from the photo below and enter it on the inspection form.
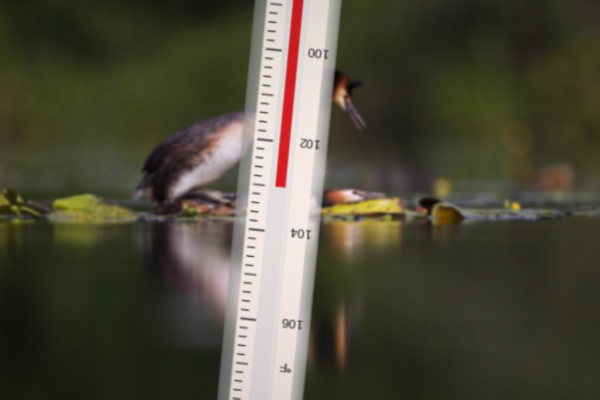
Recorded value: 103 °F
